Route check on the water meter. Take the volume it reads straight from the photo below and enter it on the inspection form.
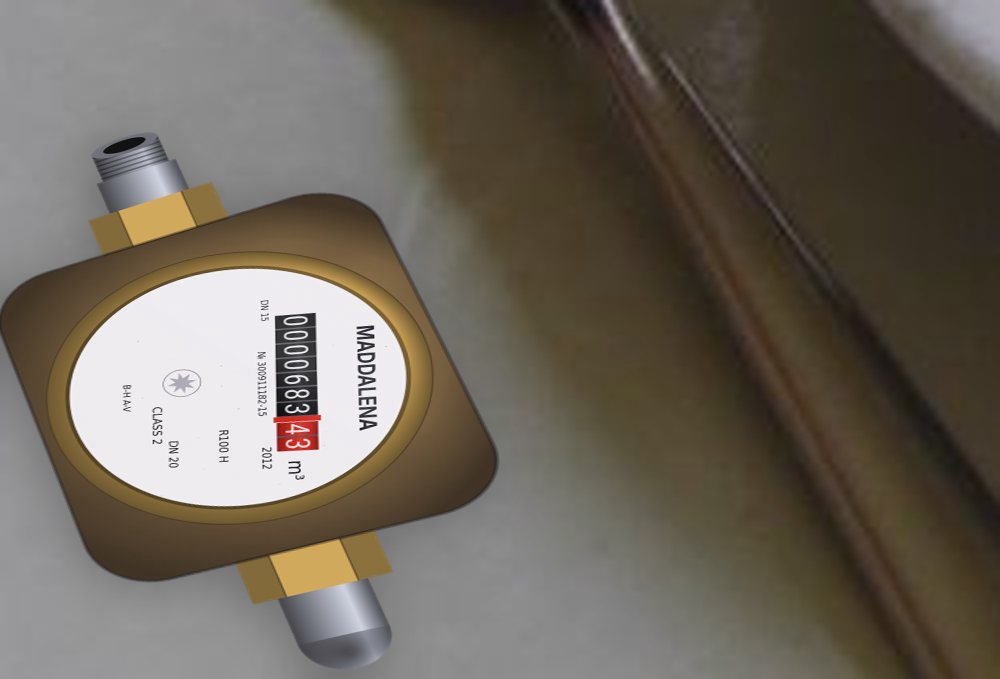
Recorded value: 683.43 m³
